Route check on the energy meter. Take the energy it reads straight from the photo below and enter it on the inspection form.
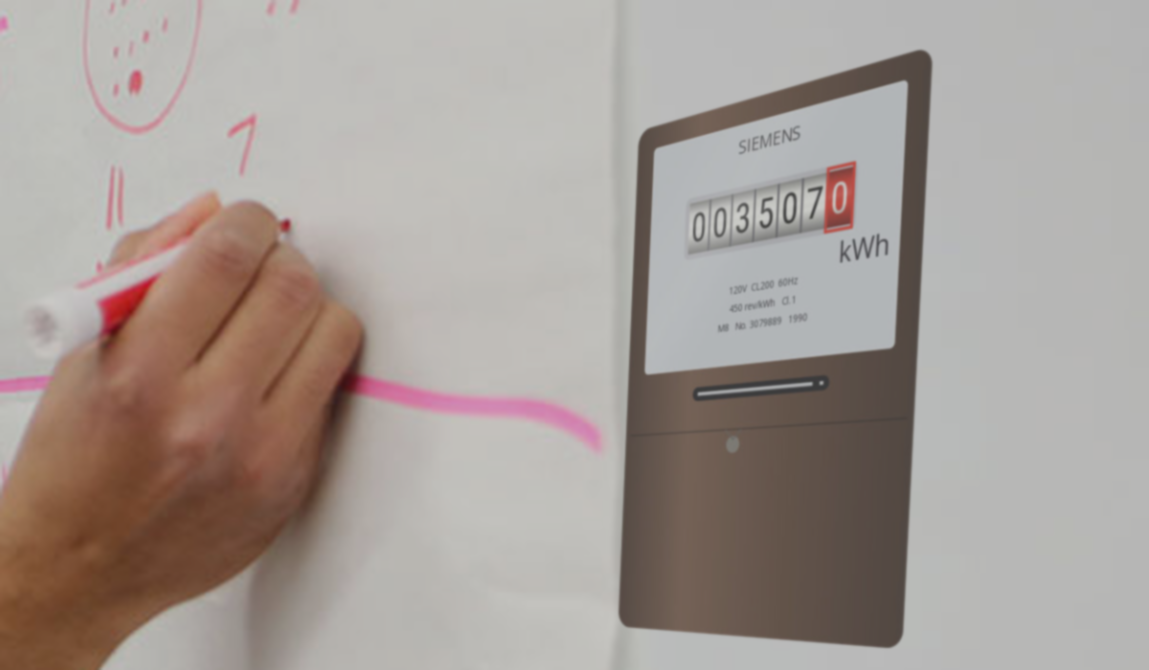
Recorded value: 3507.0 kWh
